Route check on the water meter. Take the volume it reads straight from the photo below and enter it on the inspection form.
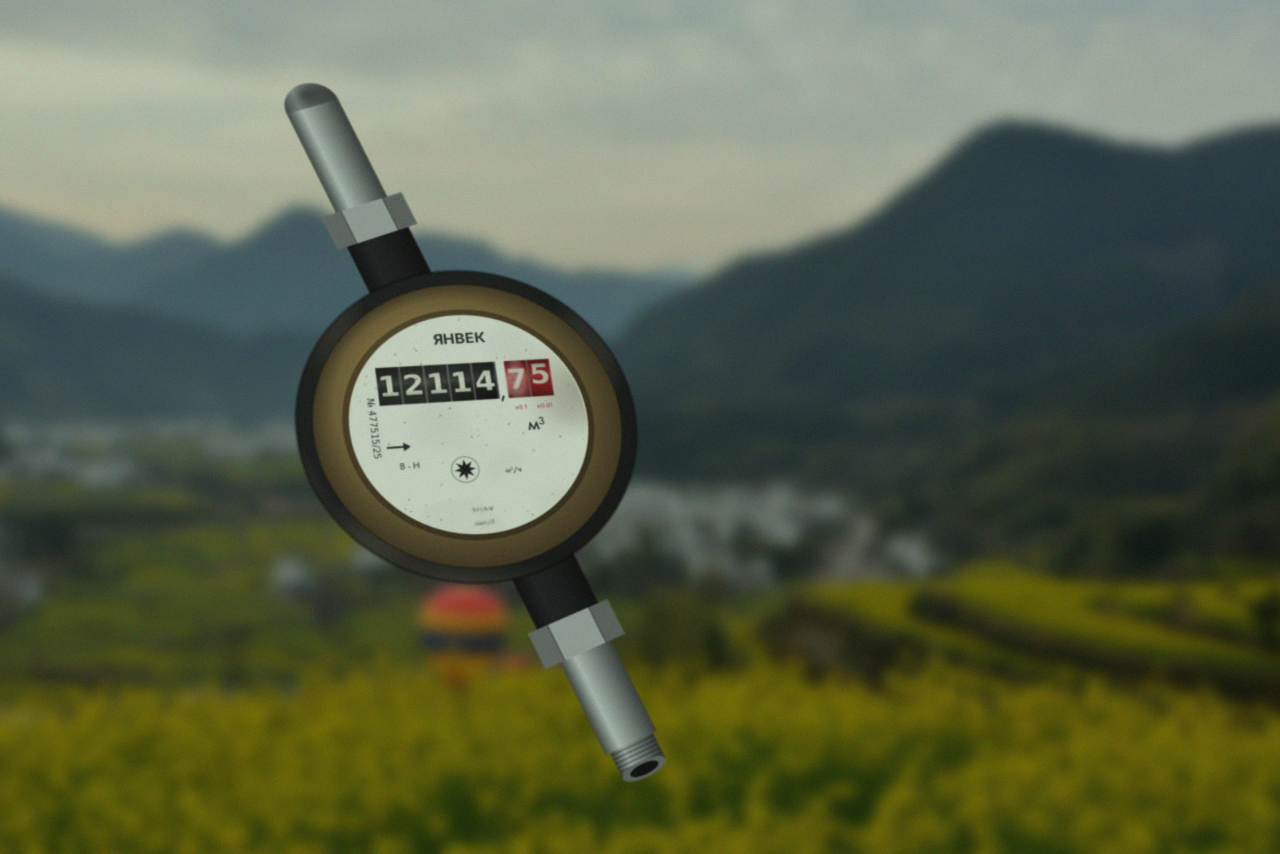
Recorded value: 12114.75 m³
